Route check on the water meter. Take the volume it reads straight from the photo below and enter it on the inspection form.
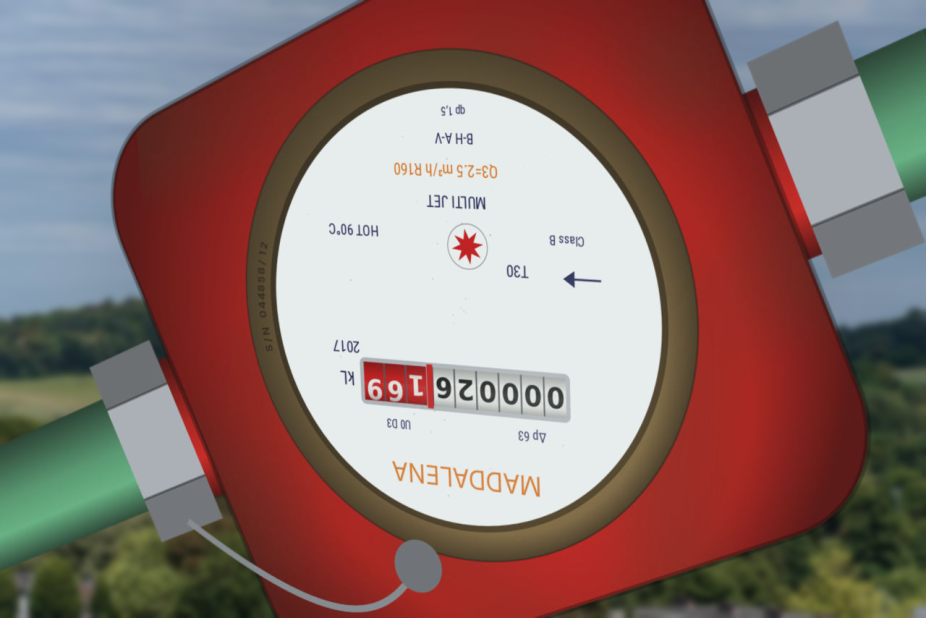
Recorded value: 26.169 kL
